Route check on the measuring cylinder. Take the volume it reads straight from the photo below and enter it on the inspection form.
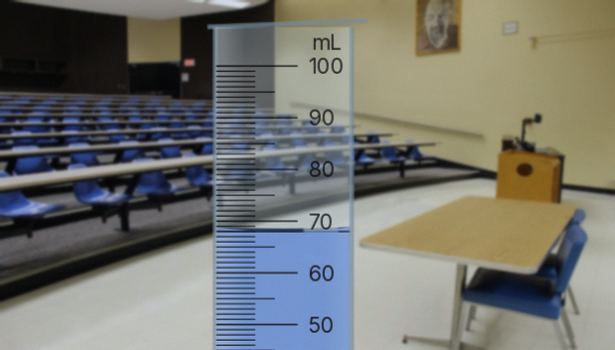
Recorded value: 68 mL
